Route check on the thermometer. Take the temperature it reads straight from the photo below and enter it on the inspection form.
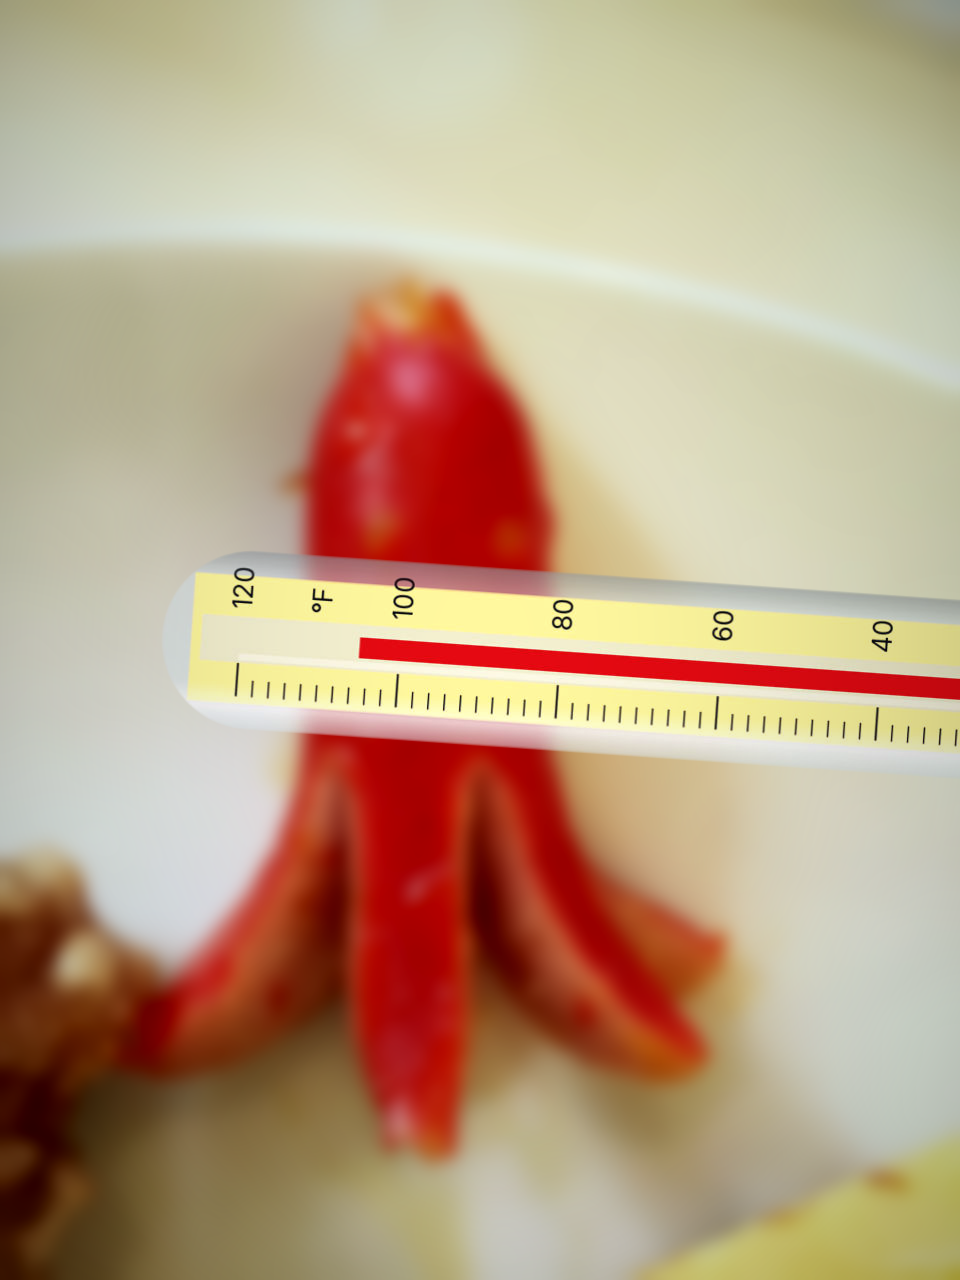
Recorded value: 105 °F
